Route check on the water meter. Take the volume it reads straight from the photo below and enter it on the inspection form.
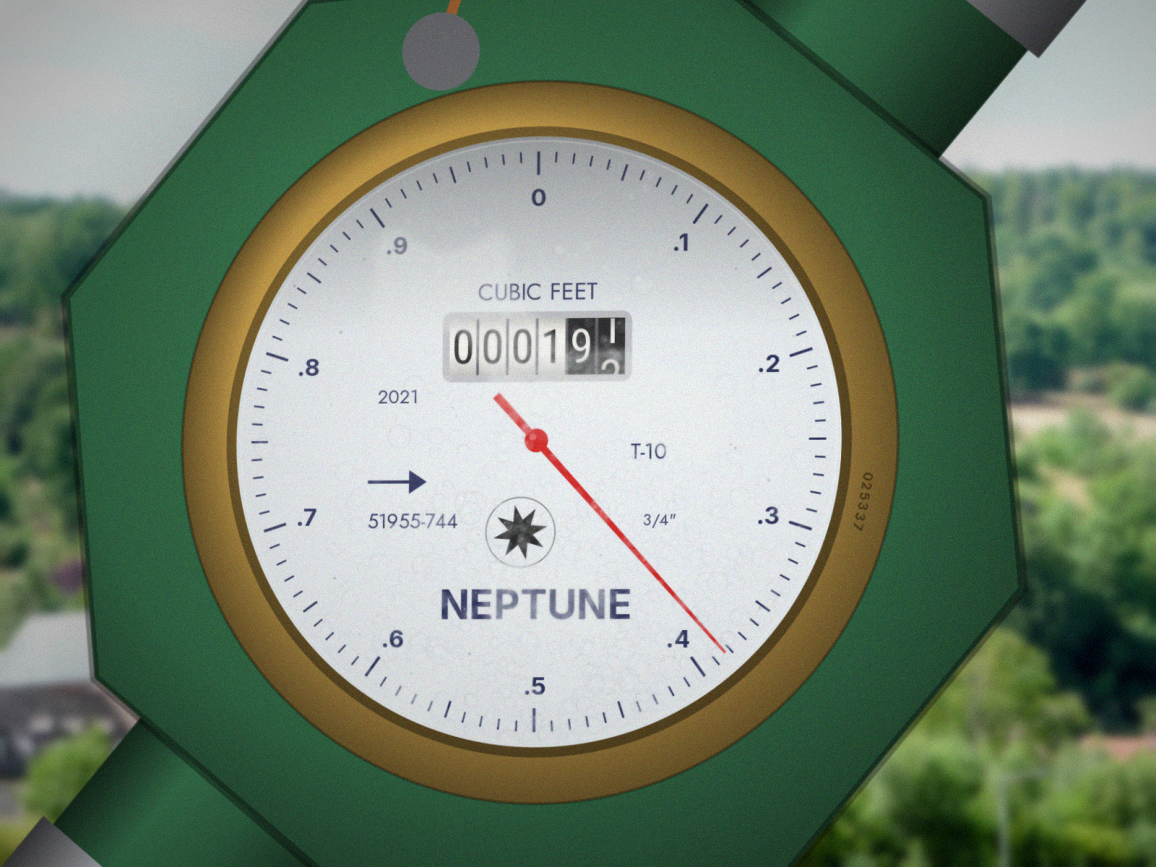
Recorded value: 191.38 ft³
